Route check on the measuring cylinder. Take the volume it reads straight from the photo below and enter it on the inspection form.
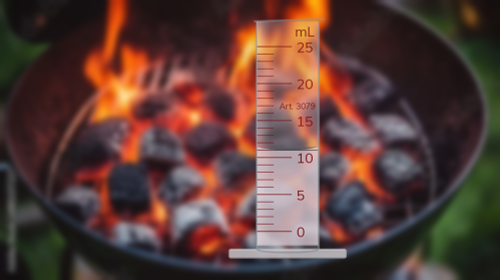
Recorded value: 11 mL
